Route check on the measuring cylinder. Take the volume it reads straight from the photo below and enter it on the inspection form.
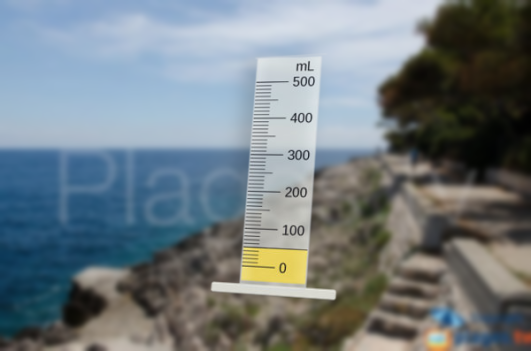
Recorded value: 50 mL
